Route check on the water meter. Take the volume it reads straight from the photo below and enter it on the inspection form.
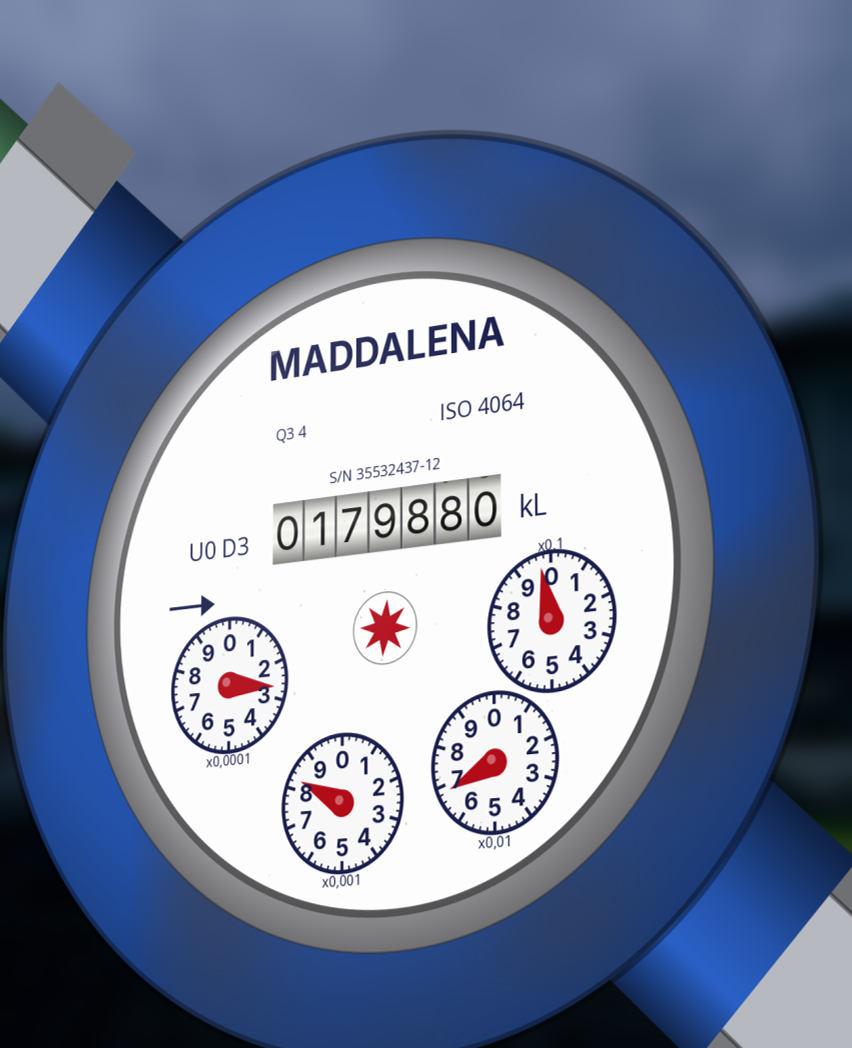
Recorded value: 179879.9682 kL
